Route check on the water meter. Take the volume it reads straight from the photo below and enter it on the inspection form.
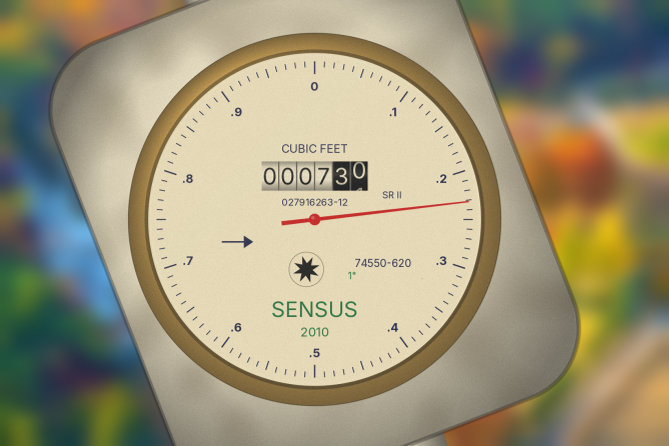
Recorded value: 730.23 ft³
